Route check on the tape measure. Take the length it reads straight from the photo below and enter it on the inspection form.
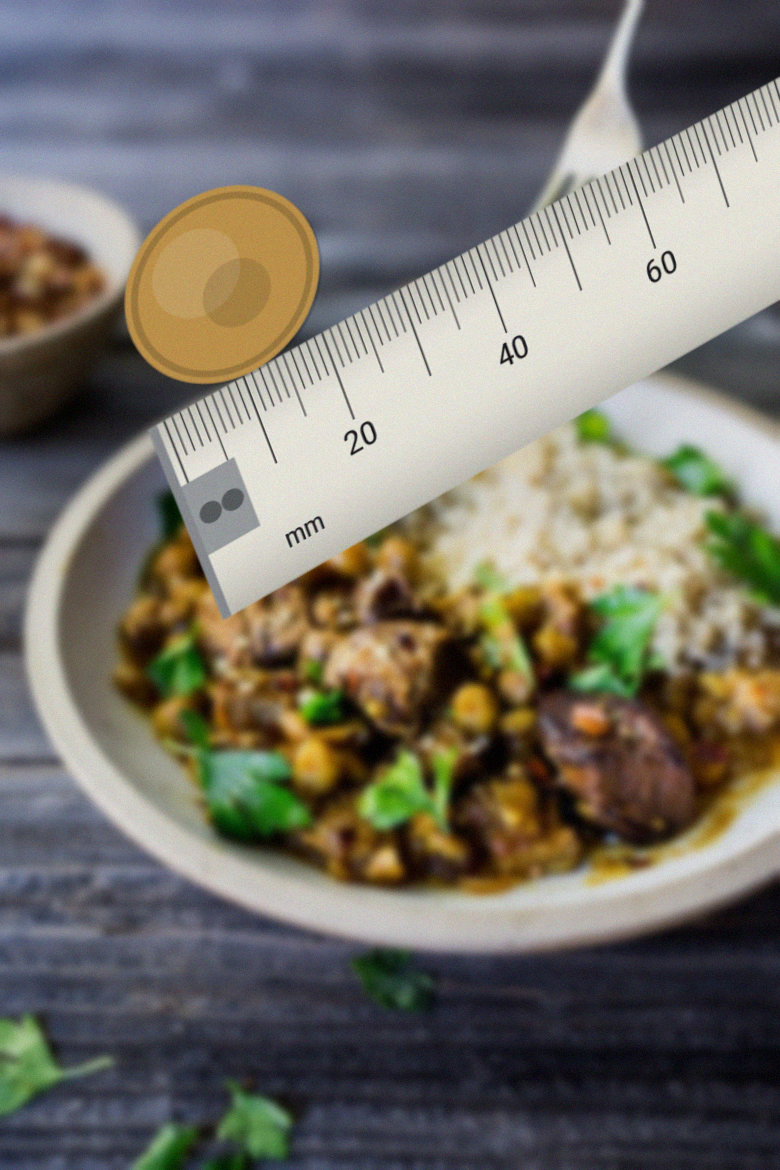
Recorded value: 23 mm
